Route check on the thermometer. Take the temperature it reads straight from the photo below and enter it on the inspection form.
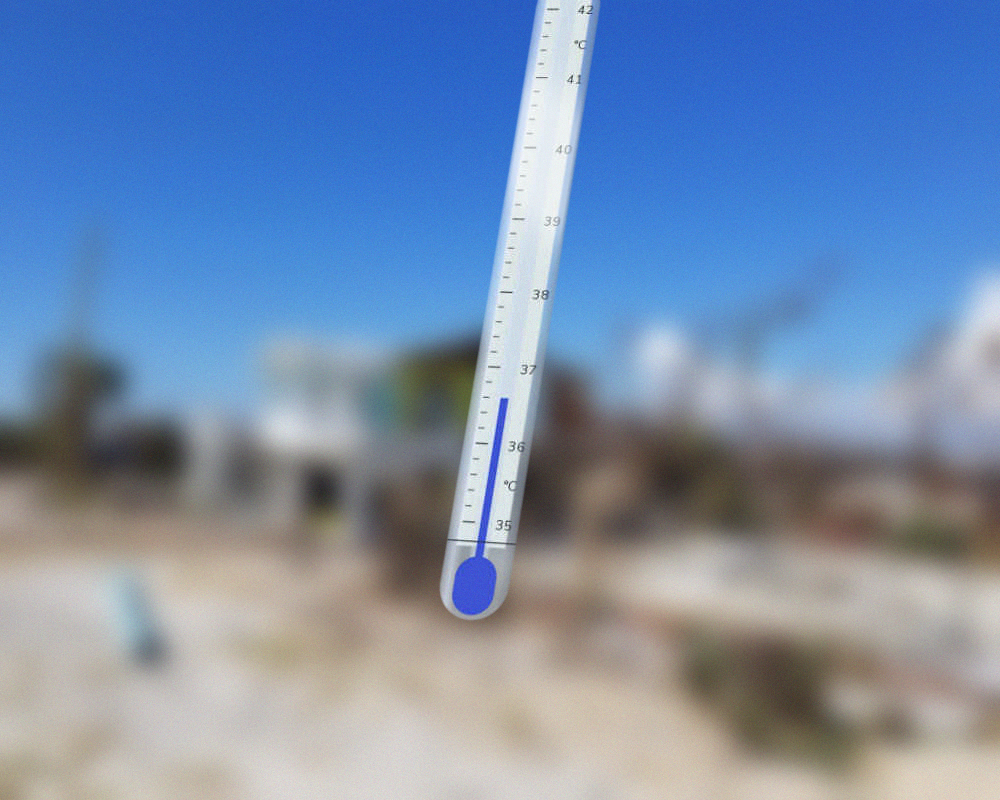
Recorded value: 36.6 °C
